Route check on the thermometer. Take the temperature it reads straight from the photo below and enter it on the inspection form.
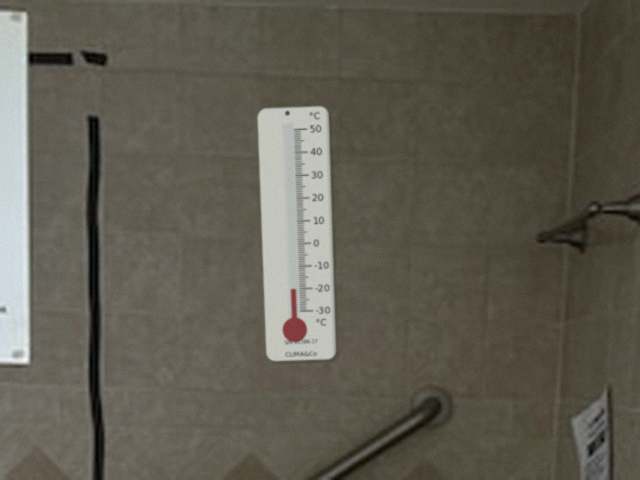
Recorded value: -20 °C
